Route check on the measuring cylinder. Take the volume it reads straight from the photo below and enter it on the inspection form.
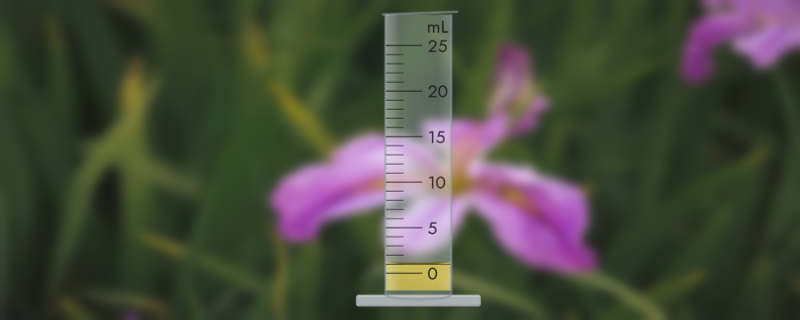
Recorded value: 1 mL
